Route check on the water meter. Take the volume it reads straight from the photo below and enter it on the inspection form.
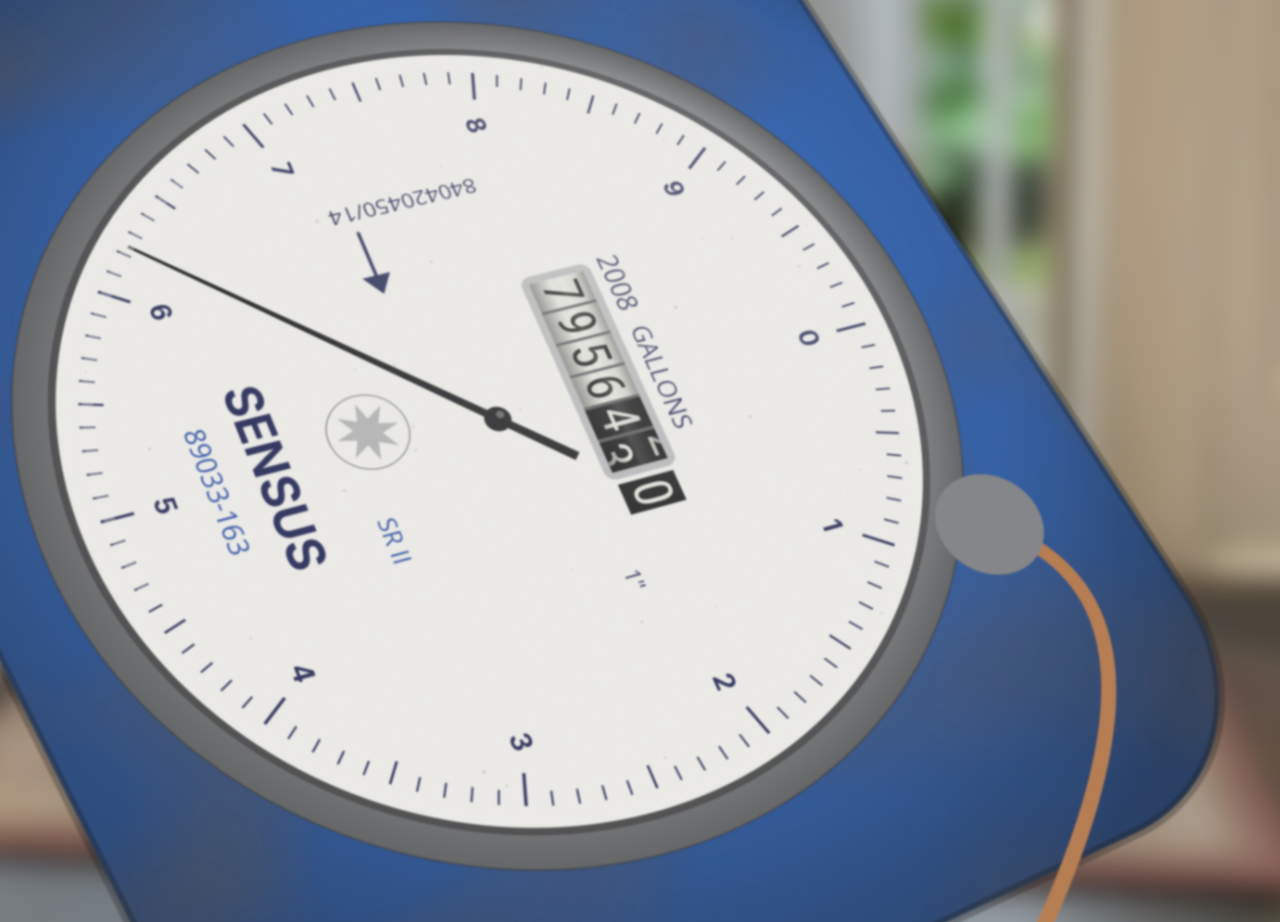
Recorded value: 7956426.2 gal
